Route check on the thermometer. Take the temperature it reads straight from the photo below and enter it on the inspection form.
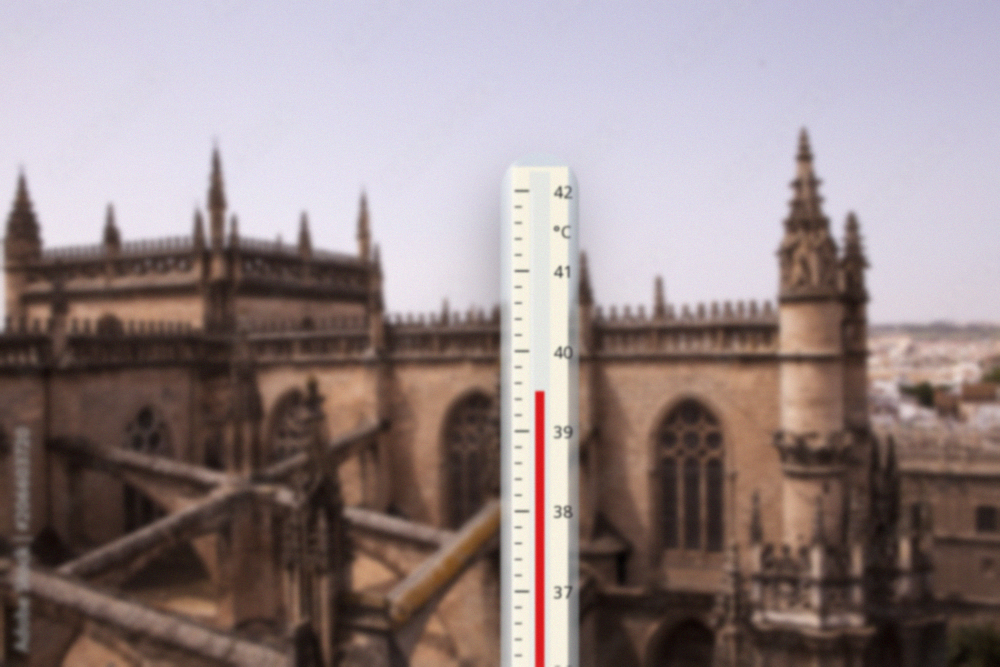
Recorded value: 39.5 °C
